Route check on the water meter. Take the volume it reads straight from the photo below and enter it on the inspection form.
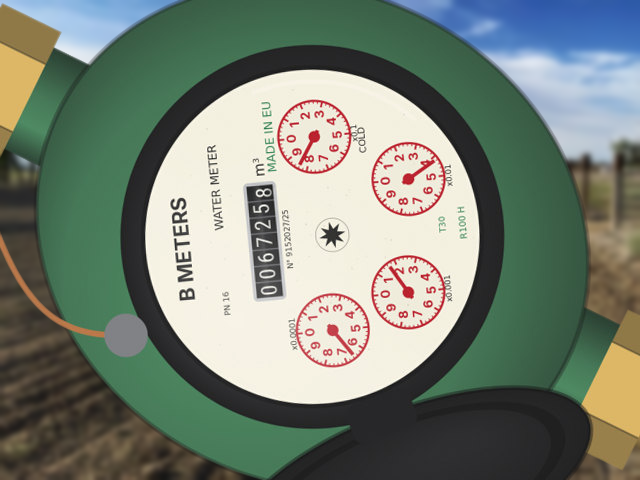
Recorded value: 67257.8416 m³
